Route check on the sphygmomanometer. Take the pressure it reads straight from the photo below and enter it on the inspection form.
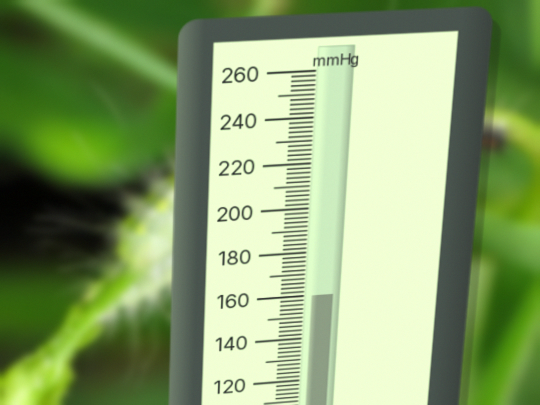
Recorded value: 160 mmHg
